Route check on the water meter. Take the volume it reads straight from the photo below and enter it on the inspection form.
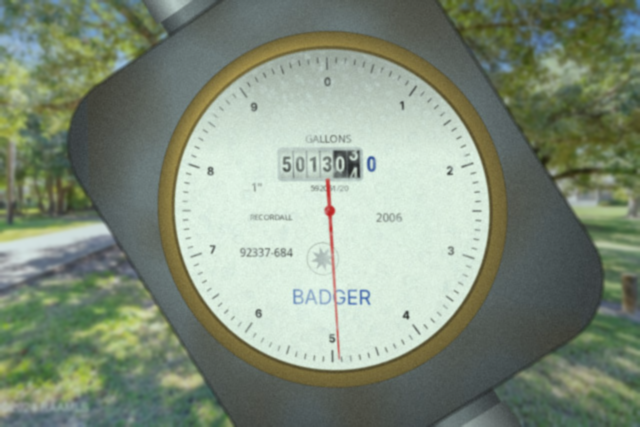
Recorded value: 5013034.9 gal
